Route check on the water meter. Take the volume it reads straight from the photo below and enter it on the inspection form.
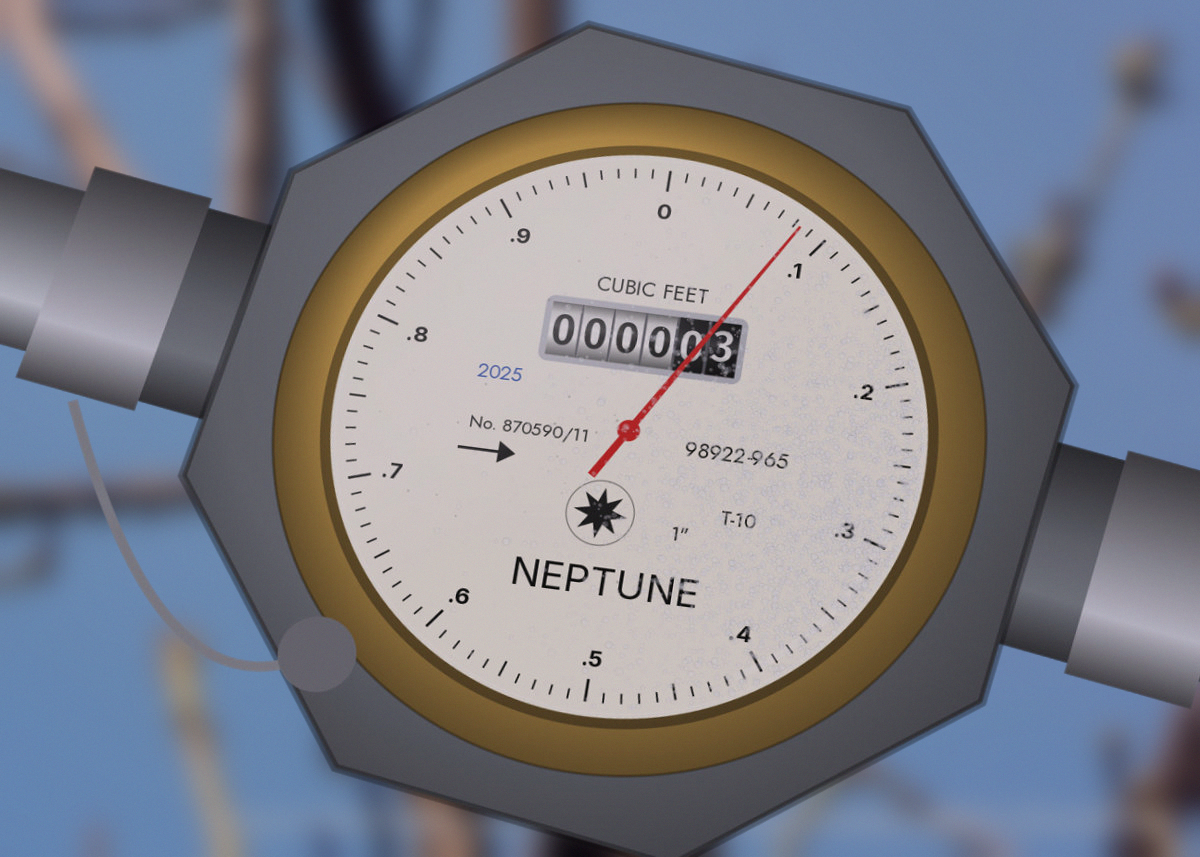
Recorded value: 3.08 ft³
